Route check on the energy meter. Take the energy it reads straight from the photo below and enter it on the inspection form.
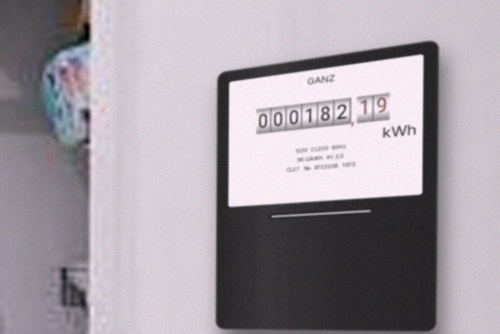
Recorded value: 182.19 kWh
